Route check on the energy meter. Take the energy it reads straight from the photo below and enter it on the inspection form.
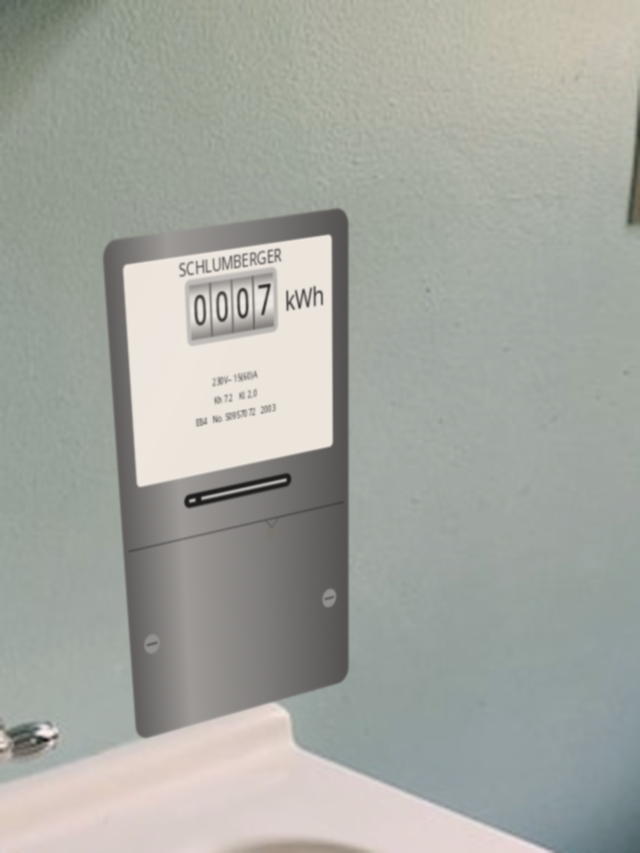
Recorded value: 7 kWh
